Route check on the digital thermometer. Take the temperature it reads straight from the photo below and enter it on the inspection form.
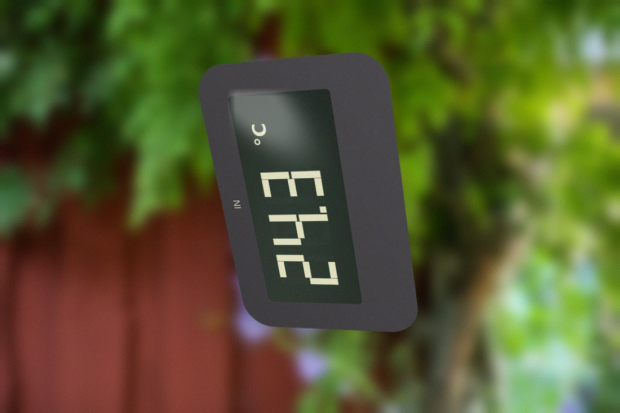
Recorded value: 24.3 °C
